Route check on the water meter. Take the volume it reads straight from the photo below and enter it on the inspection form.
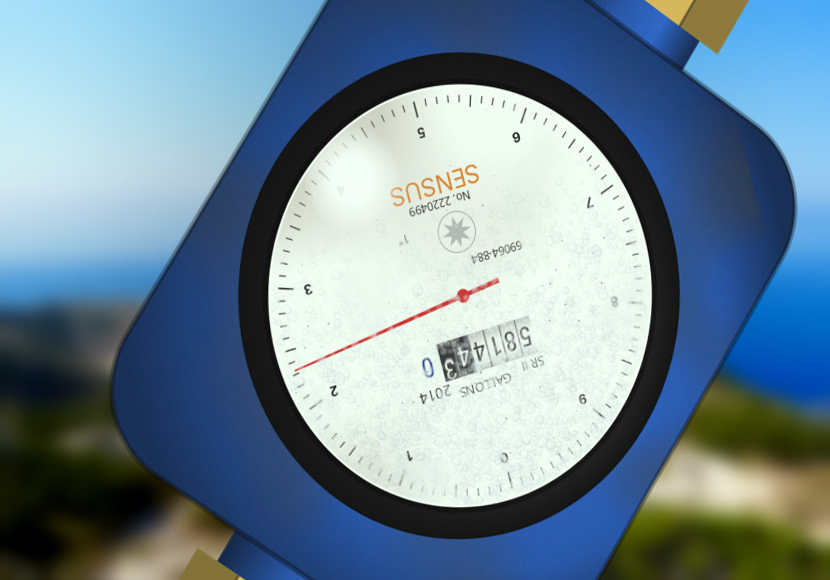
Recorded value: 5814432.3 gal
